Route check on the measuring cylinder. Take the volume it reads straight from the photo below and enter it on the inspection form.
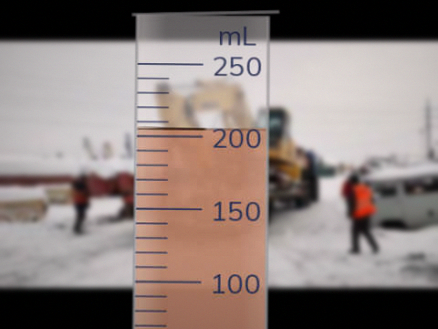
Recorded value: 205 mL
